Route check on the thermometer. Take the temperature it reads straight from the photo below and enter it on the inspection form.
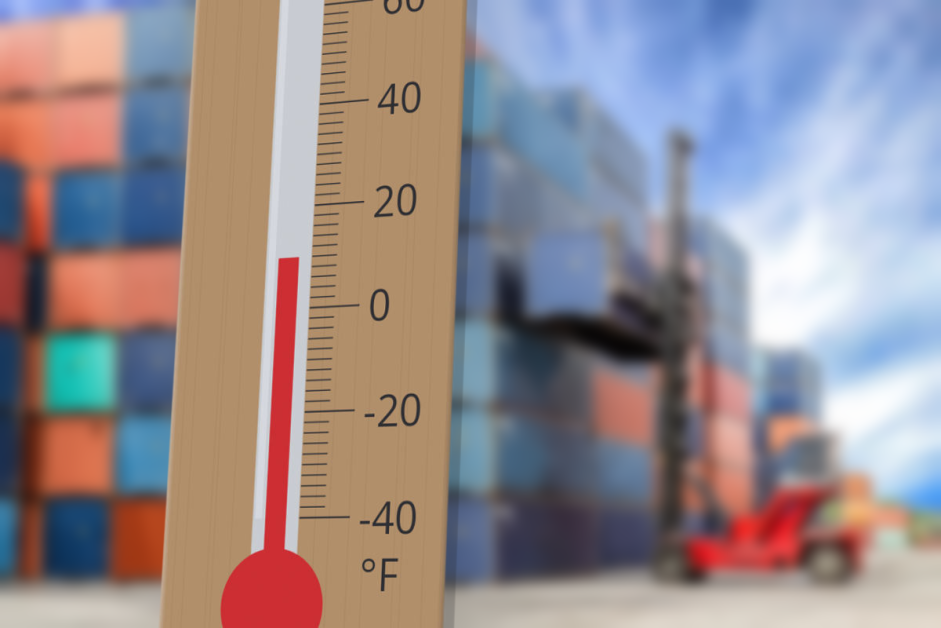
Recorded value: 10 °F
